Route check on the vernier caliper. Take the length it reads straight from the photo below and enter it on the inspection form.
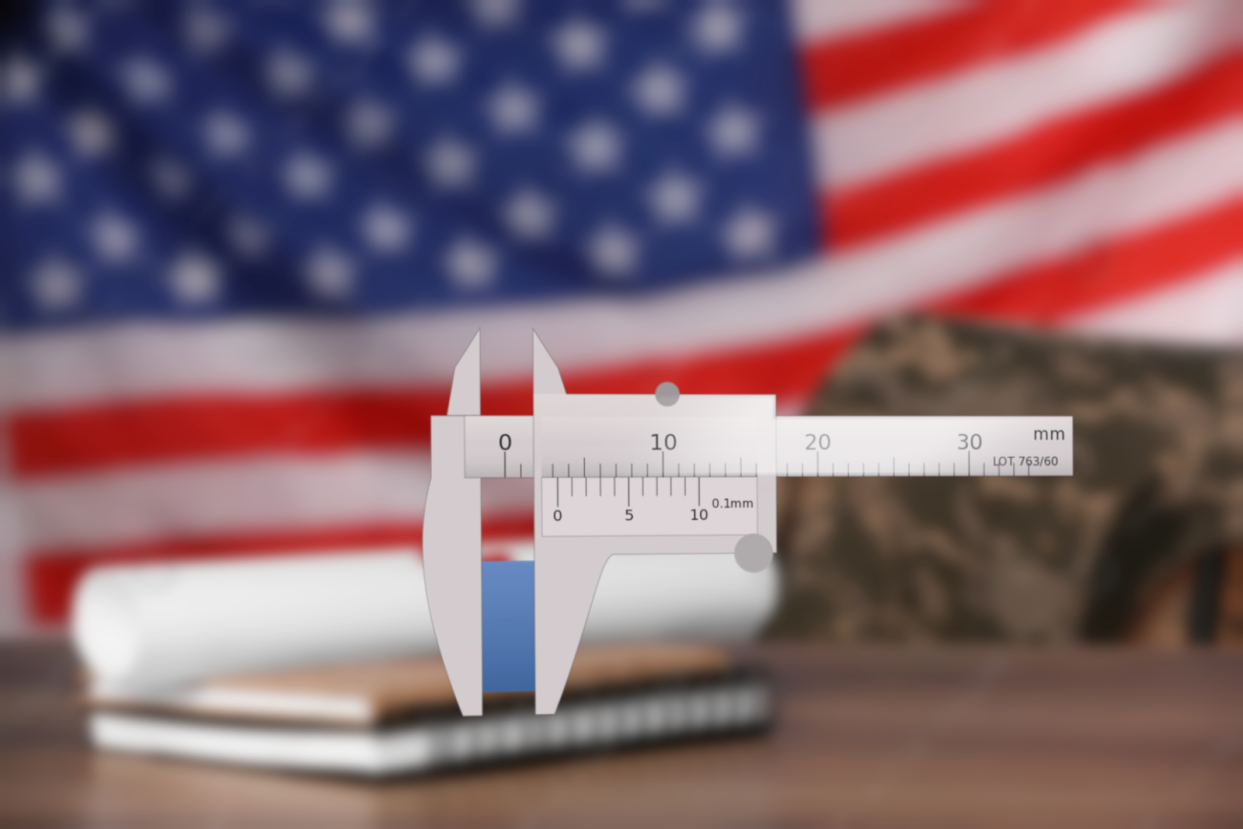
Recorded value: 3.3 mm
